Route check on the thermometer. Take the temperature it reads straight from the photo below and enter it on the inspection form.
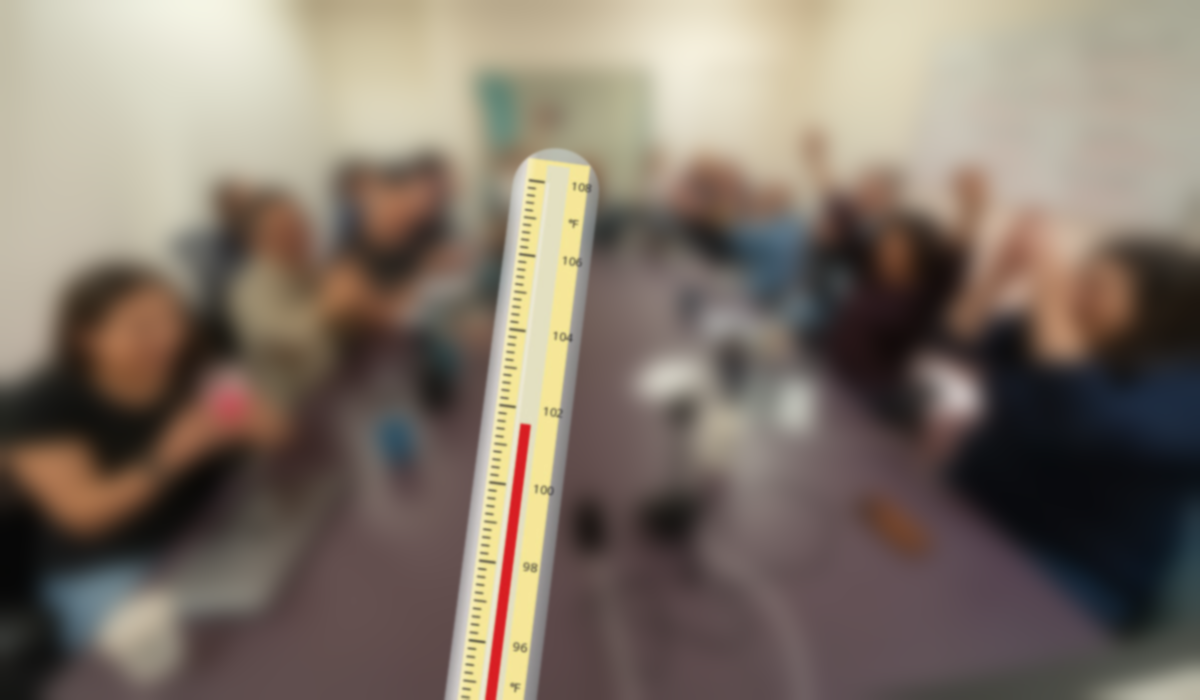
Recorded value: 101.6 °F
